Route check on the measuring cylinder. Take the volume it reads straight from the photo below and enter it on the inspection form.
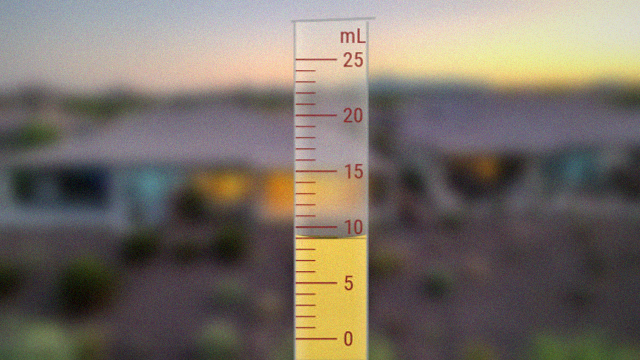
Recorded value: 9 mL
